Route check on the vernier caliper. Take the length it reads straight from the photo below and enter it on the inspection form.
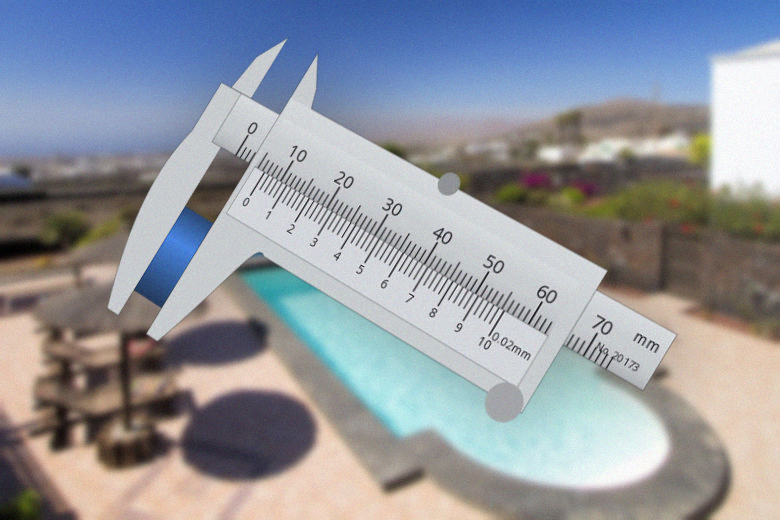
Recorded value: 6.5 mm
